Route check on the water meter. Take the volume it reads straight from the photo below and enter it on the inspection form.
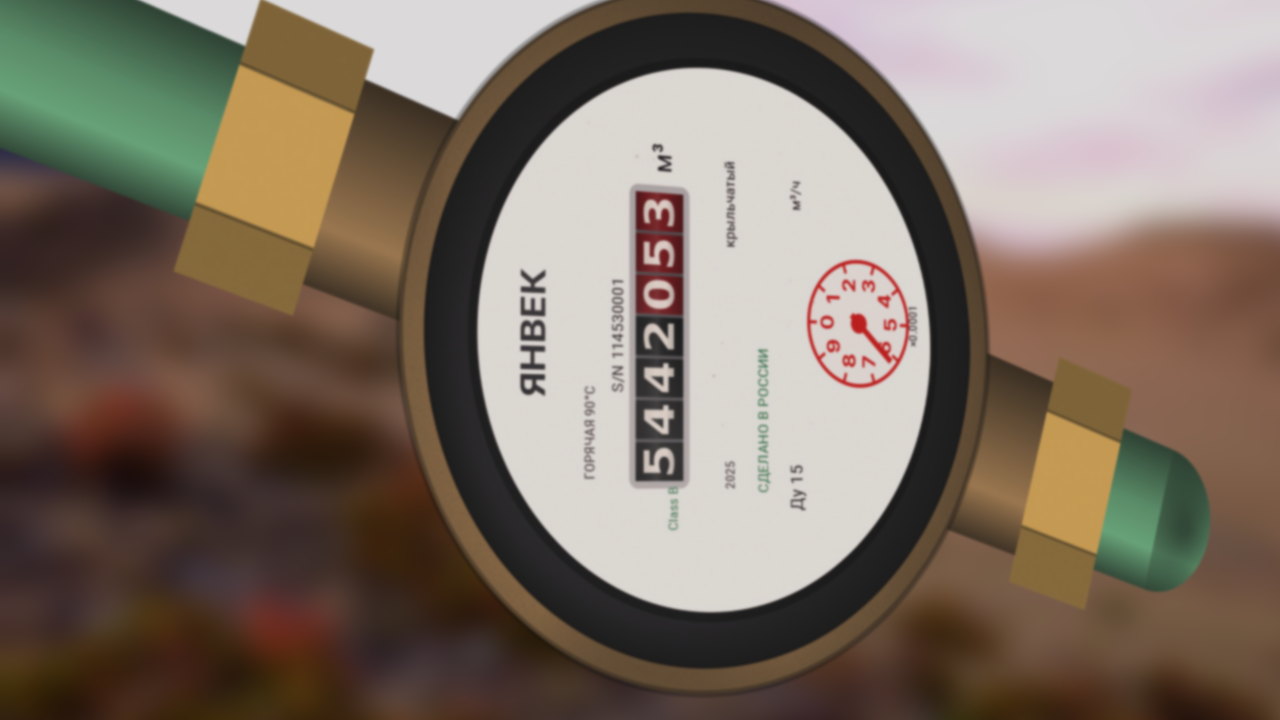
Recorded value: 5442.0536 m³
